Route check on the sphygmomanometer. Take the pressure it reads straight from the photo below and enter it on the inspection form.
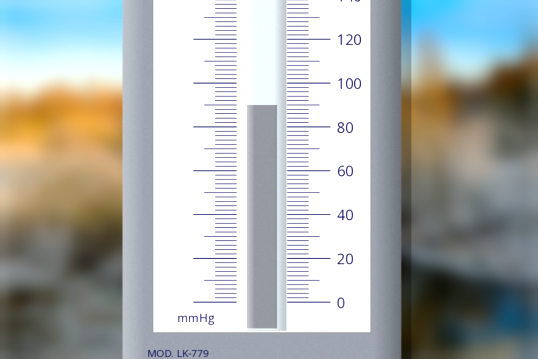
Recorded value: 90 mmHg
